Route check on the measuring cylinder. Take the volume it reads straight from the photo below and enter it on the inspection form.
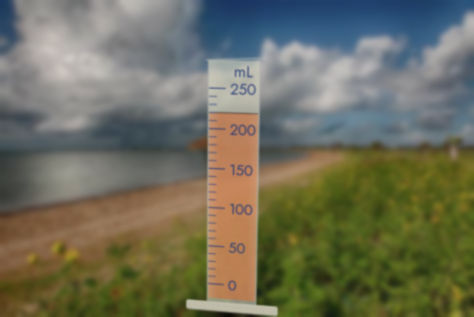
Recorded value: 220 mL
